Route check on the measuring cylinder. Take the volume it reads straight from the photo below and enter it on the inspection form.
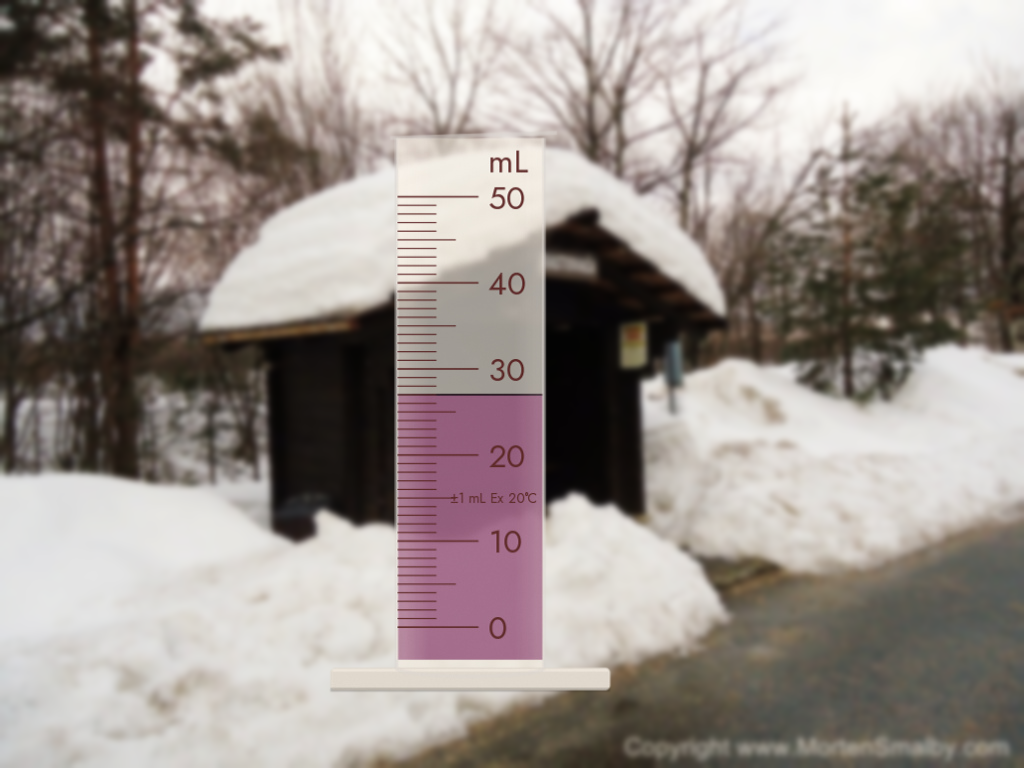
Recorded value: 27 mL
